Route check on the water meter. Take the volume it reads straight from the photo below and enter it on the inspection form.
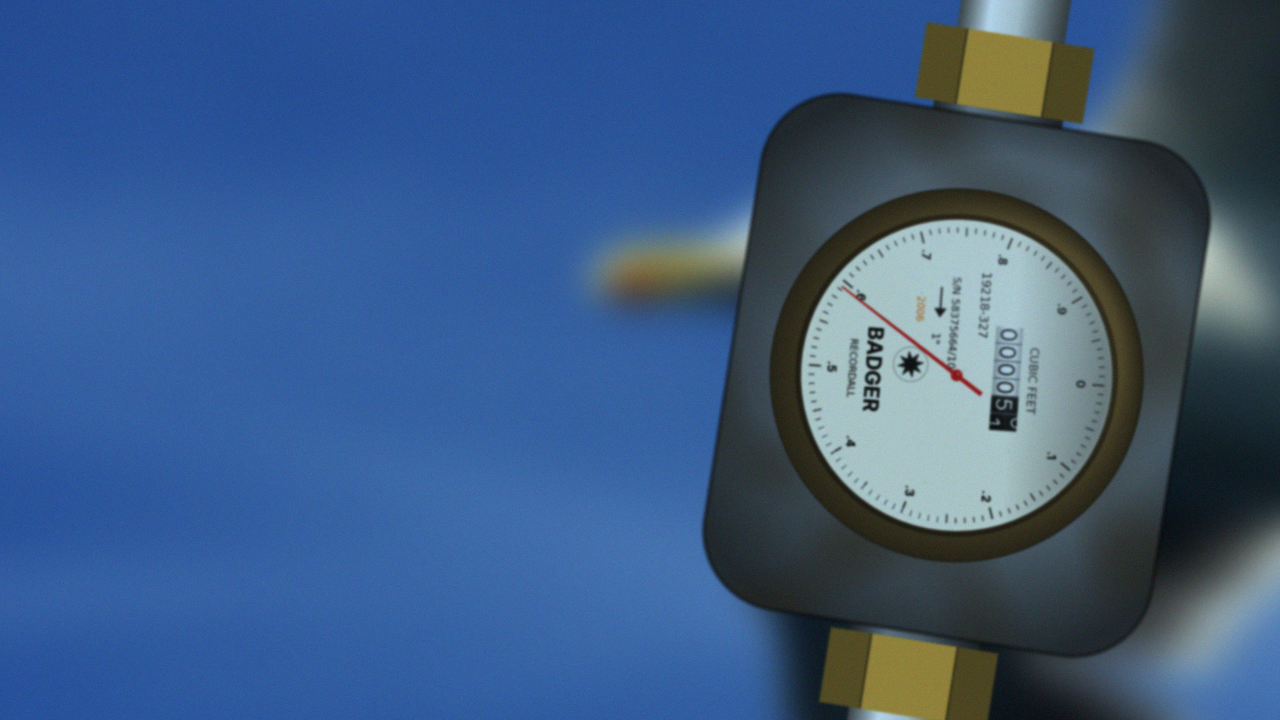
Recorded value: 50.59 ft³
